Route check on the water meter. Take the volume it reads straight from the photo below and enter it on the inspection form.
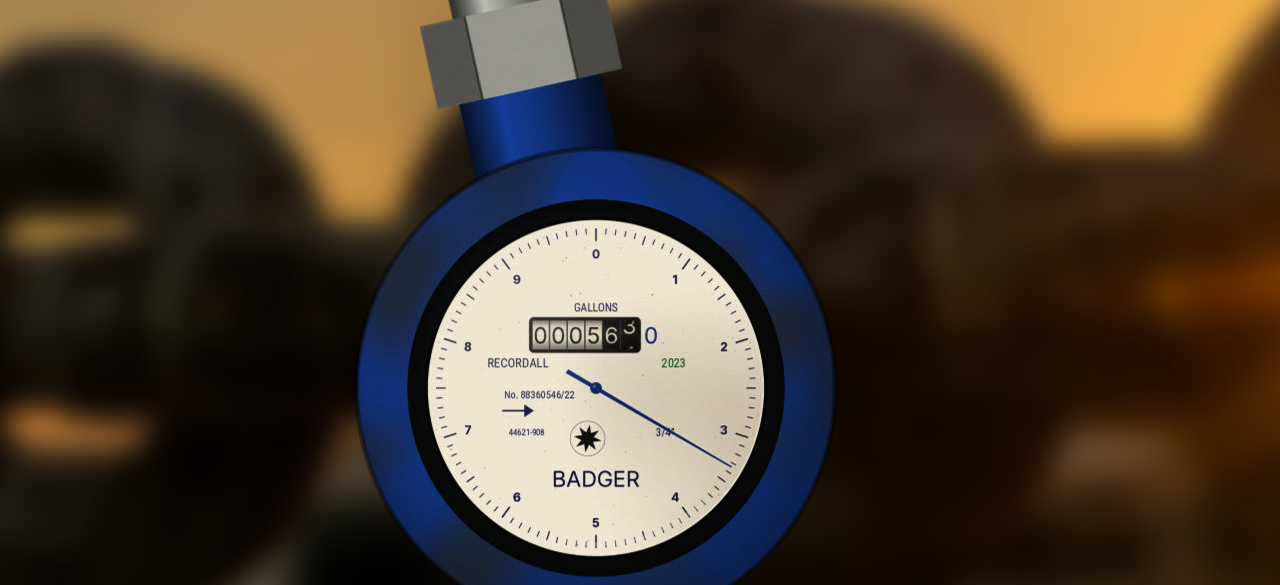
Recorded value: 5633.3 gal
